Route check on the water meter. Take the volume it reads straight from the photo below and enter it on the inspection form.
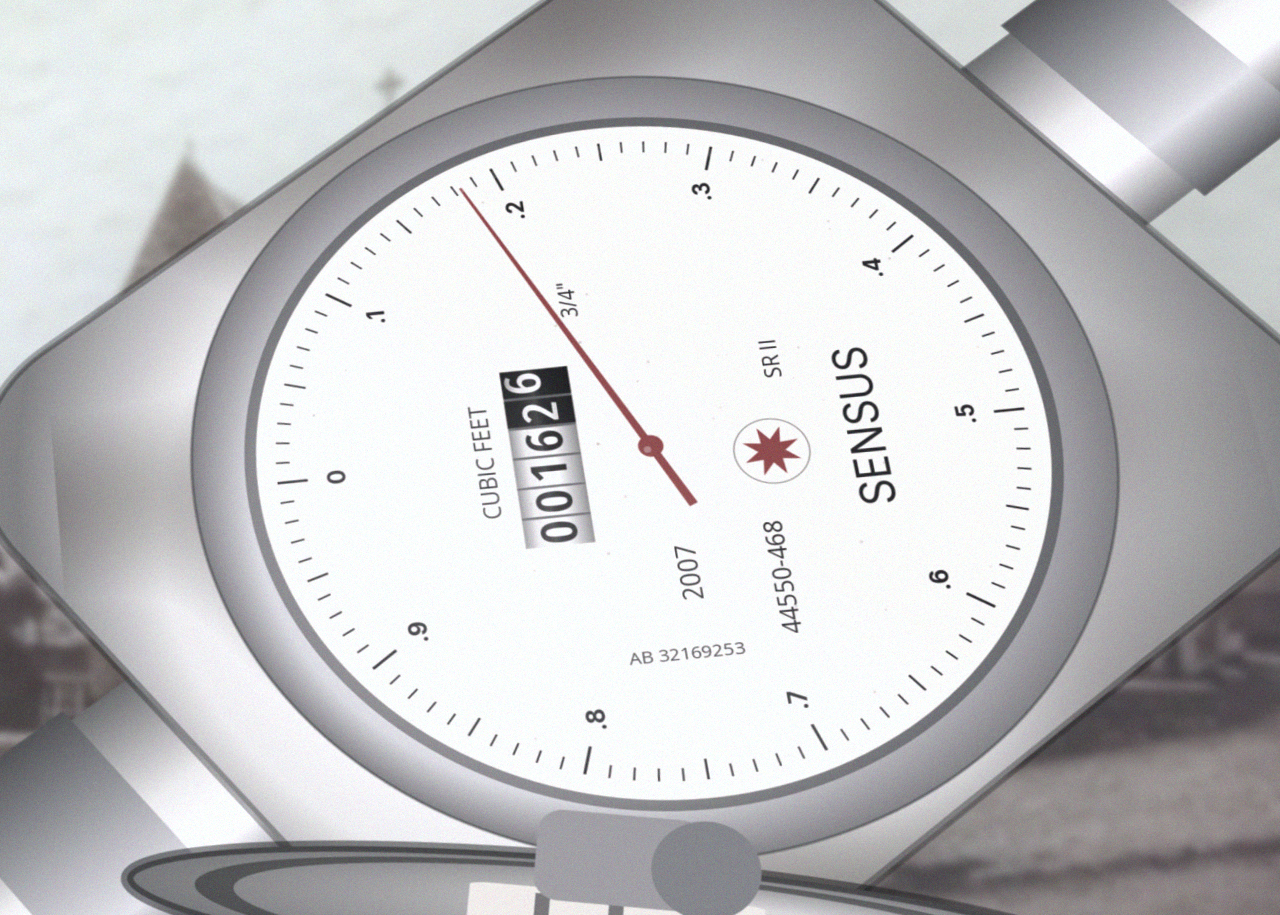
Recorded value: 1626.18 ft³
